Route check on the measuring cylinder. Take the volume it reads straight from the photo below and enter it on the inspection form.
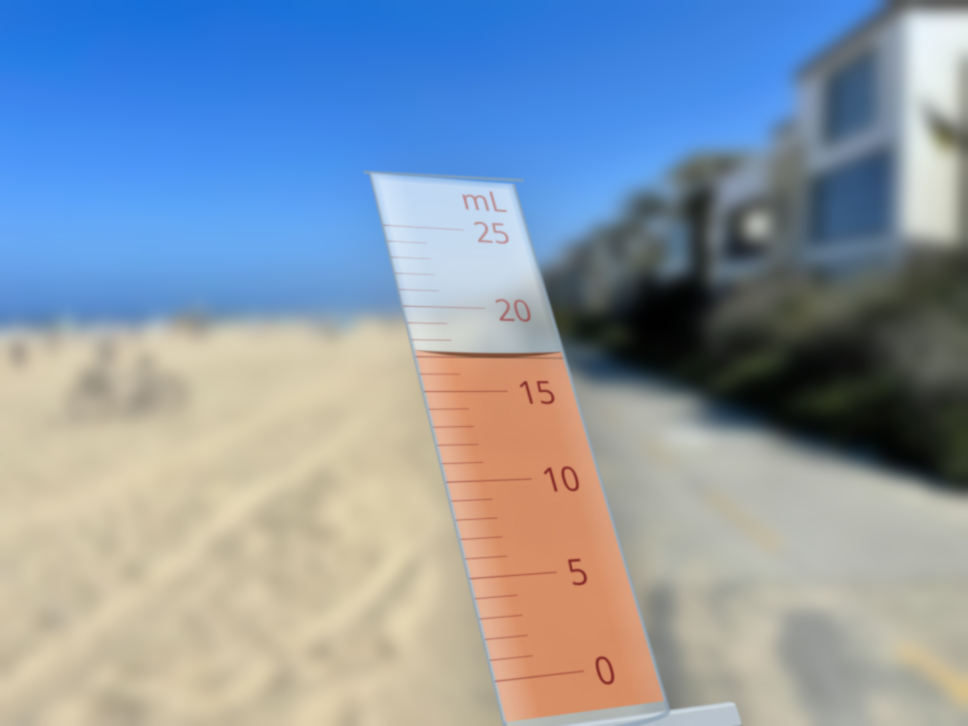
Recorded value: 17 mL
